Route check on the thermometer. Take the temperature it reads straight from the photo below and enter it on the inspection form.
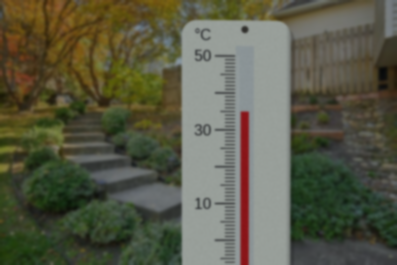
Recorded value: 35 °C
